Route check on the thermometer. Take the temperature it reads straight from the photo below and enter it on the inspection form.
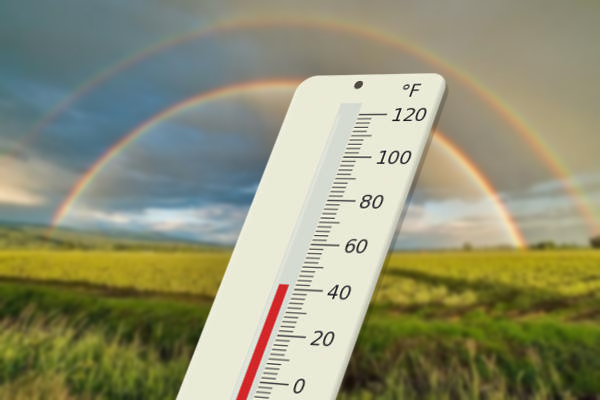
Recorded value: 42 °F
